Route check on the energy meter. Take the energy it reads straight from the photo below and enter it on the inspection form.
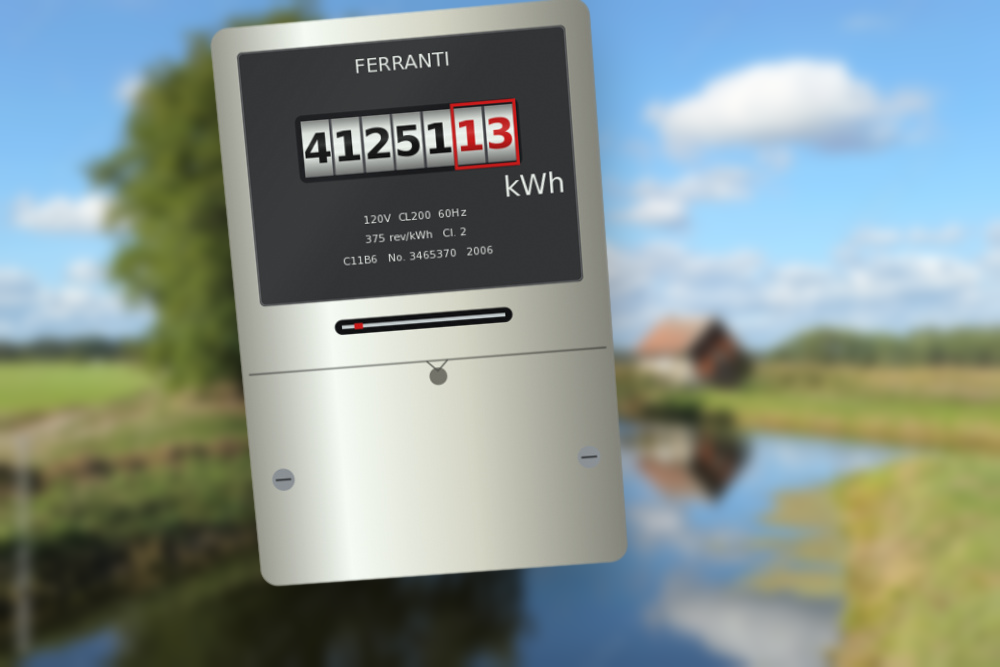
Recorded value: 41251.13 kWh
